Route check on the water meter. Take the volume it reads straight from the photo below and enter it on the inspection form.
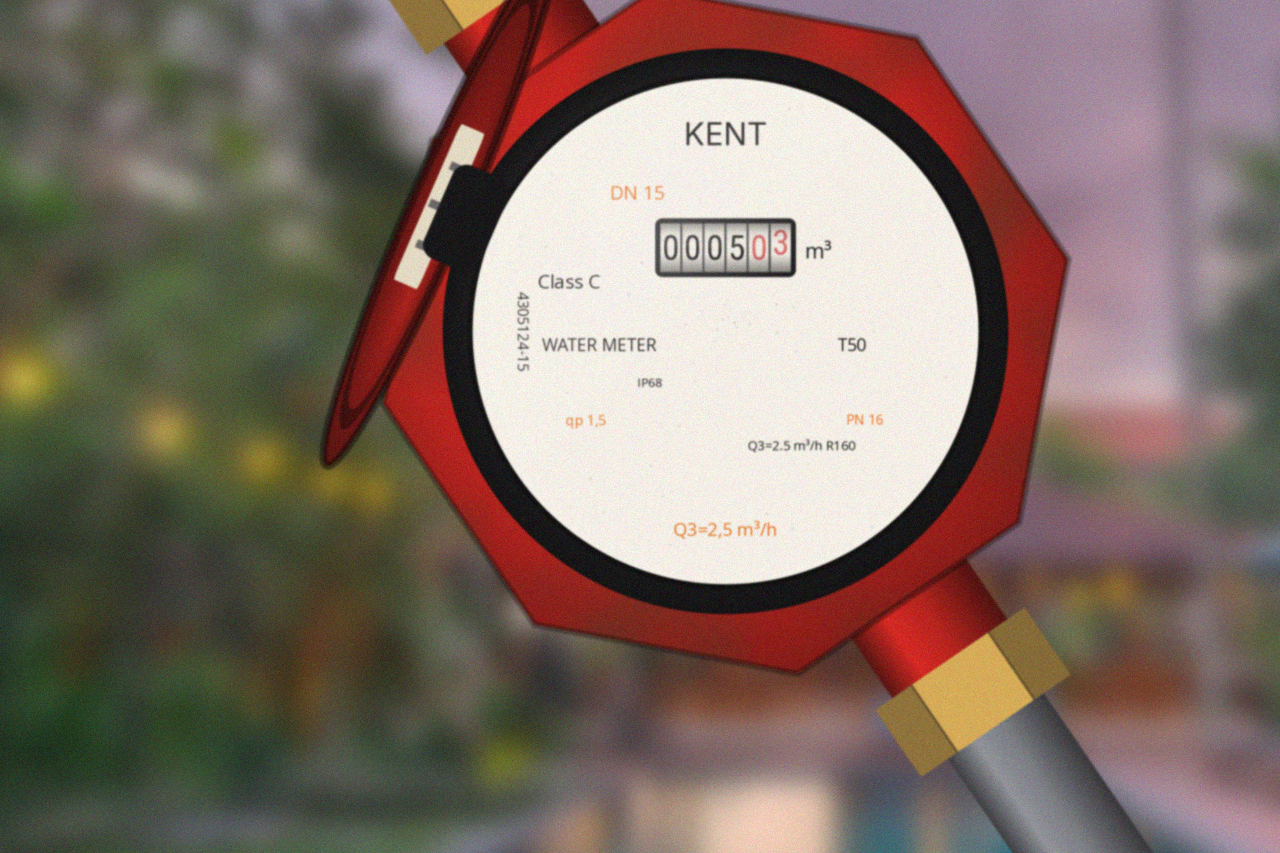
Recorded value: 5.03 m³
